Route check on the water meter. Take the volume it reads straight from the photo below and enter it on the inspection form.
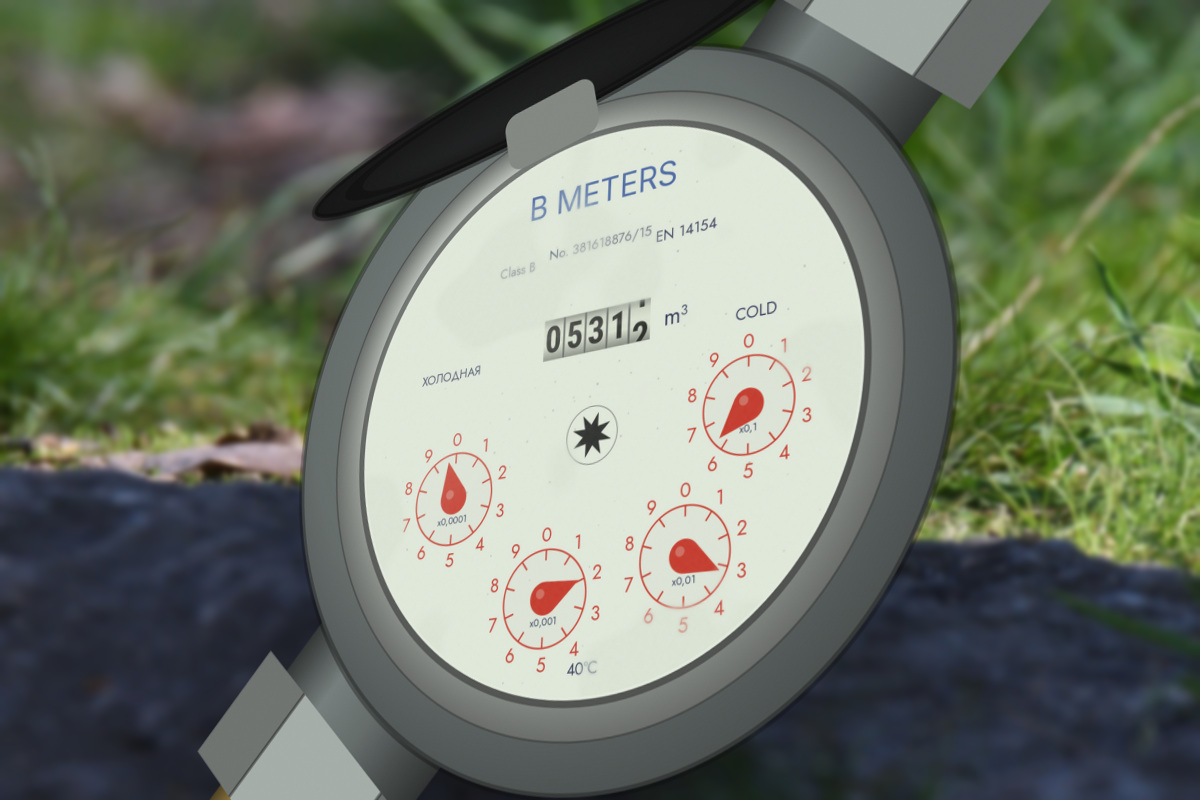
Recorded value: 5311.6319 m³
